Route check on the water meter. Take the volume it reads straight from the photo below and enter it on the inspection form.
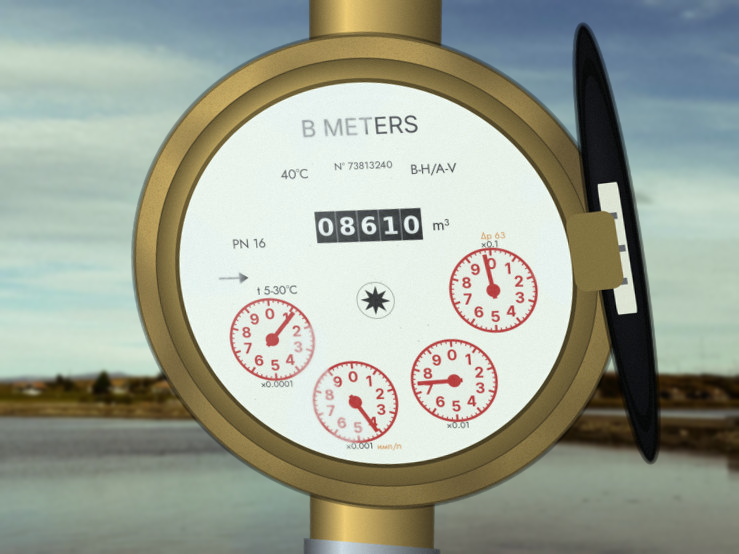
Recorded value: 8609.9741 m³
